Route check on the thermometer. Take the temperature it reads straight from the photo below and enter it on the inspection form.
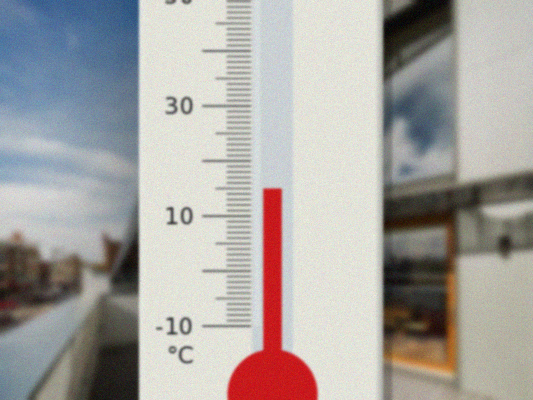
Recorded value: 15 °C
